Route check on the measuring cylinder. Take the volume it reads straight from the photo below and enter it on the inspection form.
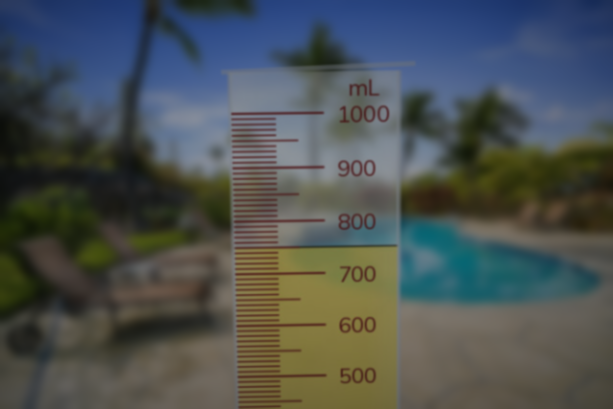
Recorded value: 750 mL
